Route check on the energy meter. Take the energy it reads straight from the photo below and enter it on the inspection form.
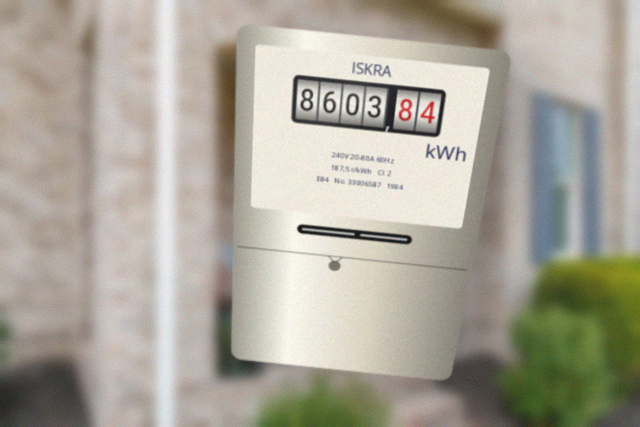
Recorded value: 8603.84 kWh
